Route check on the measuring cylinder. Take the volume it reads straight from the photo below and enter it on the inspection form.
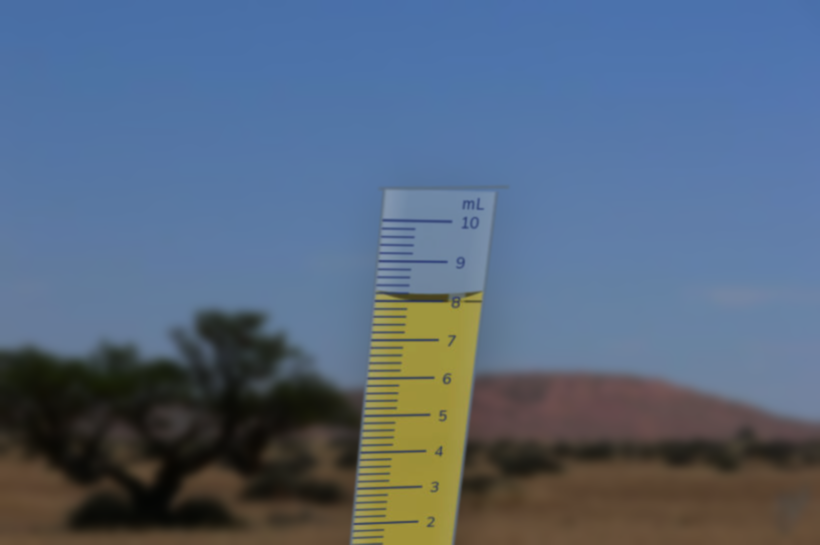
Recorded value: 8 mL
